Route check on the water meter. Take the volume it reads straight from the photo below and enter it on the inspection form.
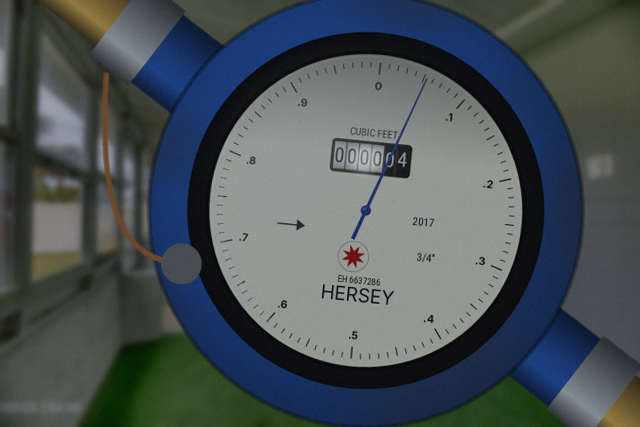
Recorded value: 4.05 ft³
